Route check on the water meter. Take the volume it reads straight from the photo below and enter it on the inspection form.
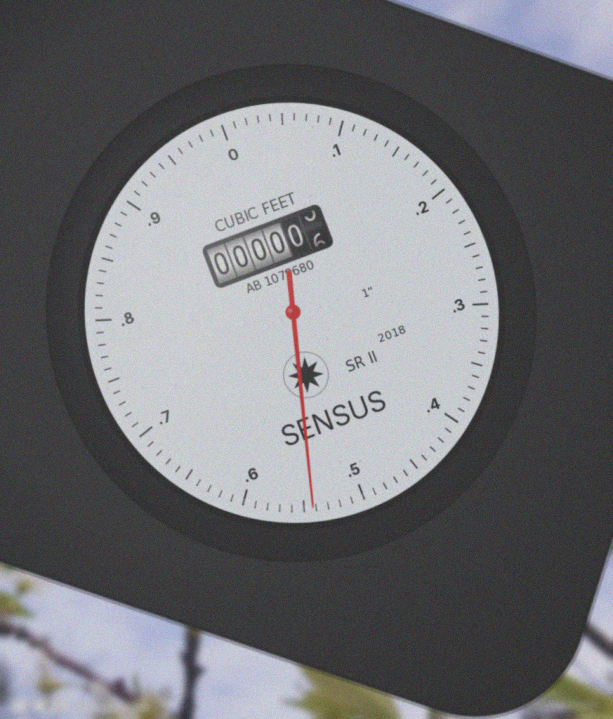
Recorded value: 5.54 ft³
